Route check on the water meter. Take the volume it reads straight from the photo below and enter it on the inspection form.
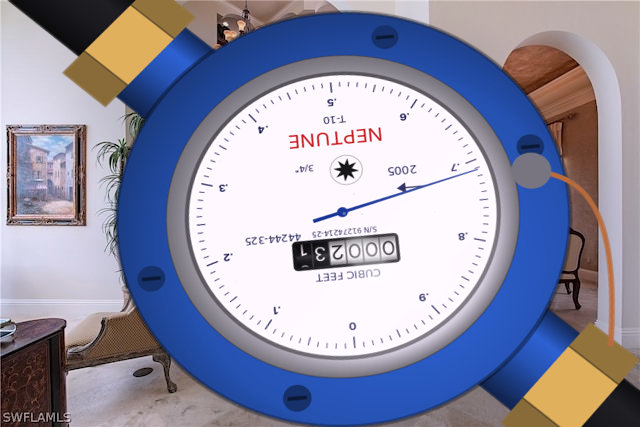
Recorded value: 230.71 ft³
